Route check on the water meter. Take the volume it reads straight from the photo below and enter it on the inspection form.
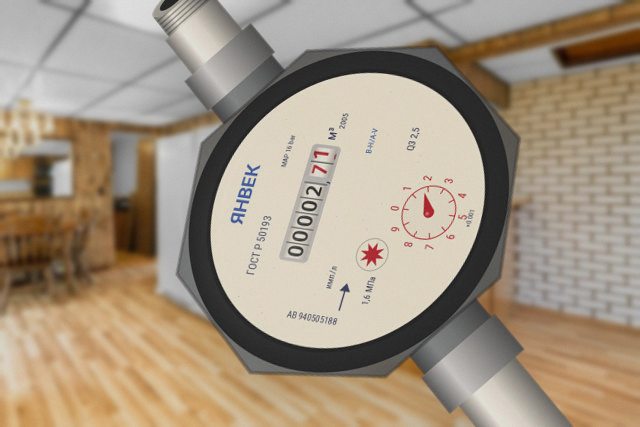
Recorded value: 2.711 m³
